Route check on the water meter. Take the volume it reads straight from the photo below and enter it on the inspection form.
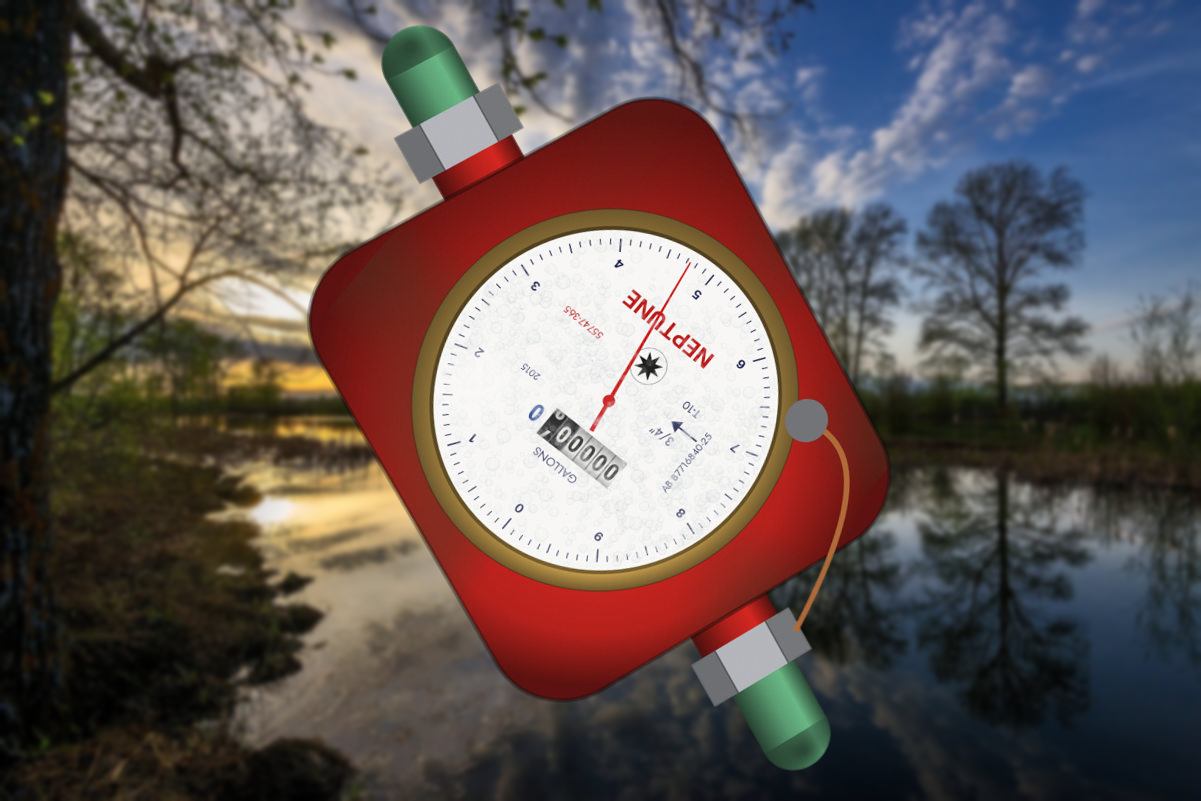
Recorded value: 74.7 gal
